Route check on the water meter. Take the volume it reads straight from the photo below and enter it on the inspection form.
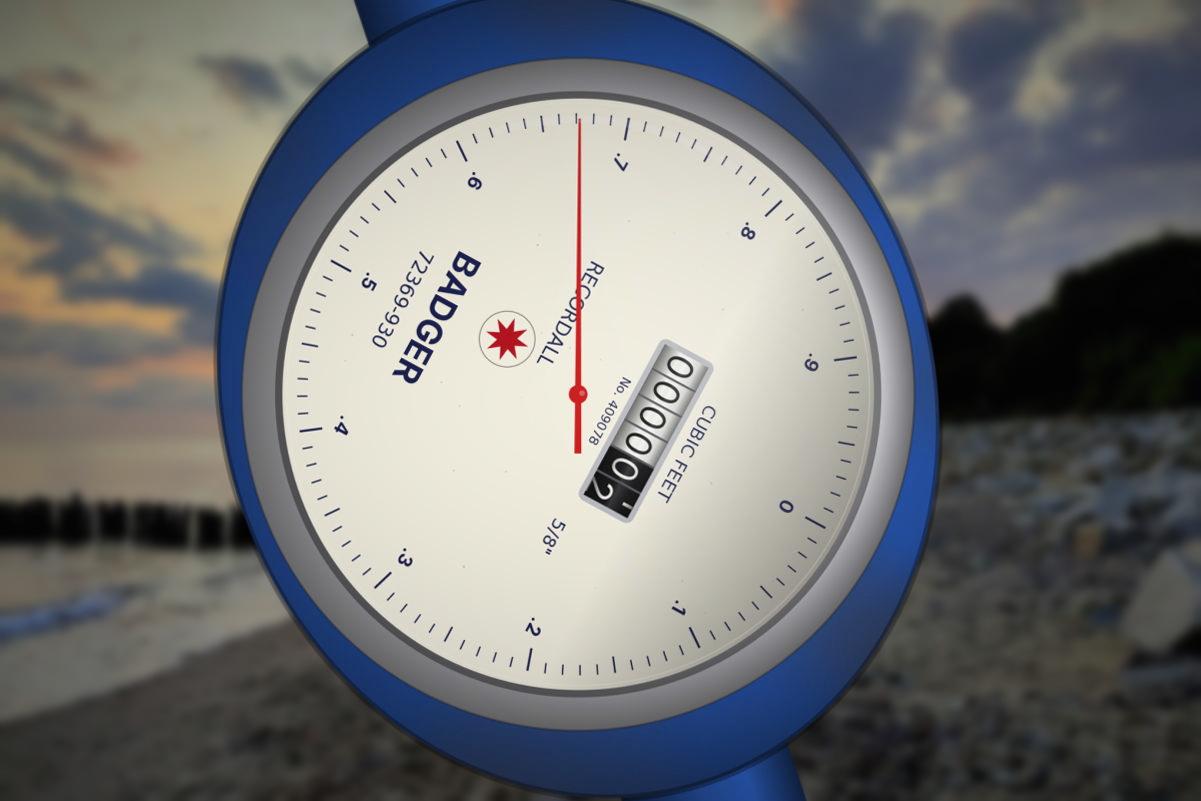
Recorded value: 1.67 ft³
